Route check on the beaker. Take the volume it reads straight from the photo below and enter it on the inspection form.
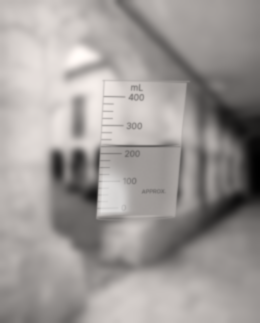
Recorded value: 225 mL
